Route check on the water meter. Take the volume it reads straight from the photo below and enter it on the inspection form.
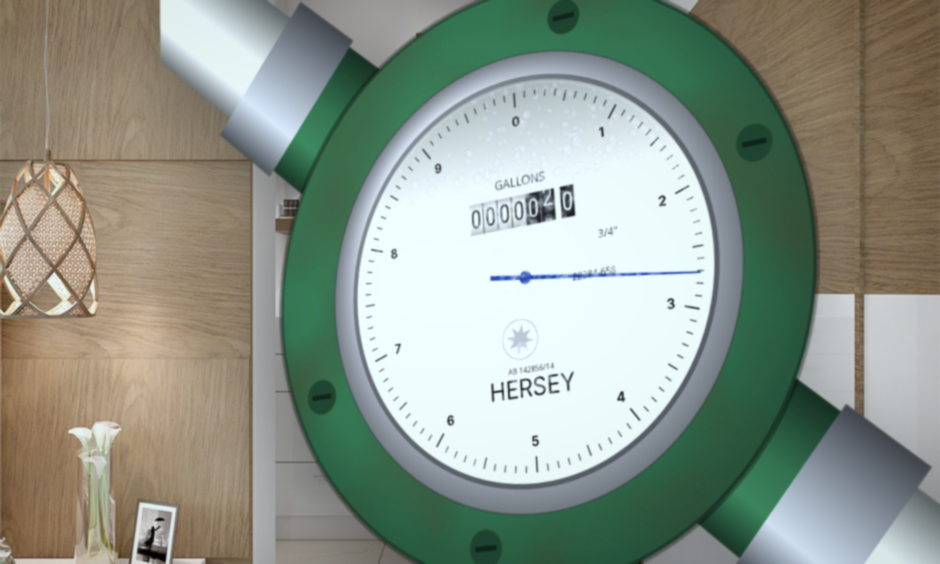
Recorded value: 22.7 gal
